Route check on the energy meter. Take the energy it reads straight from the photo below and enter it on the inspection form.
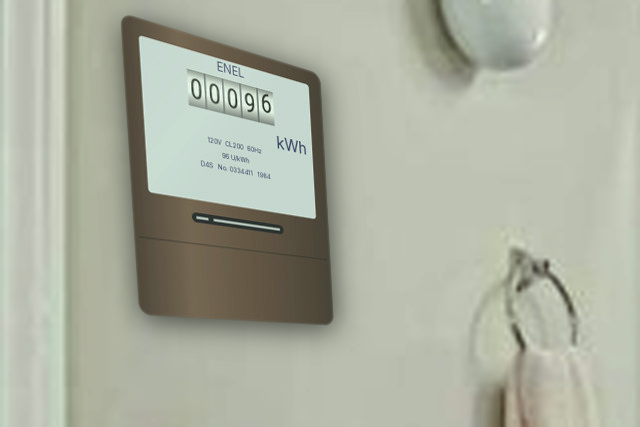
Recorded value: 96 kWh
